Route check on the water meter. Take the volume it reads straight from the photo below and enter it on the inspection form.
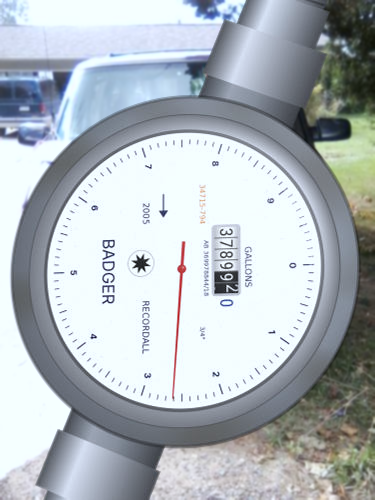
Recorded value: 3789922.6 gal
